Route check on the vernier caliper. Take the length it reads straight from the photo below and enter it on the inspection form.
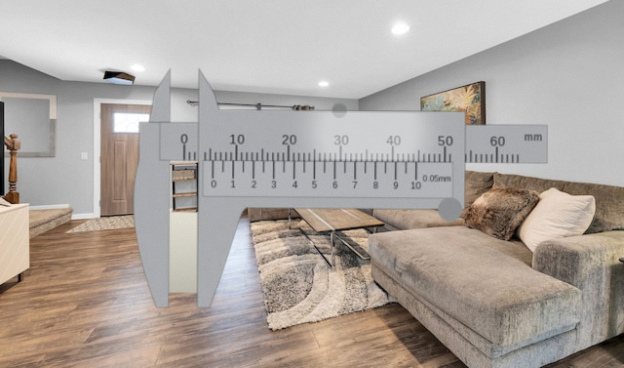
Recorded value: 5.5 mm
